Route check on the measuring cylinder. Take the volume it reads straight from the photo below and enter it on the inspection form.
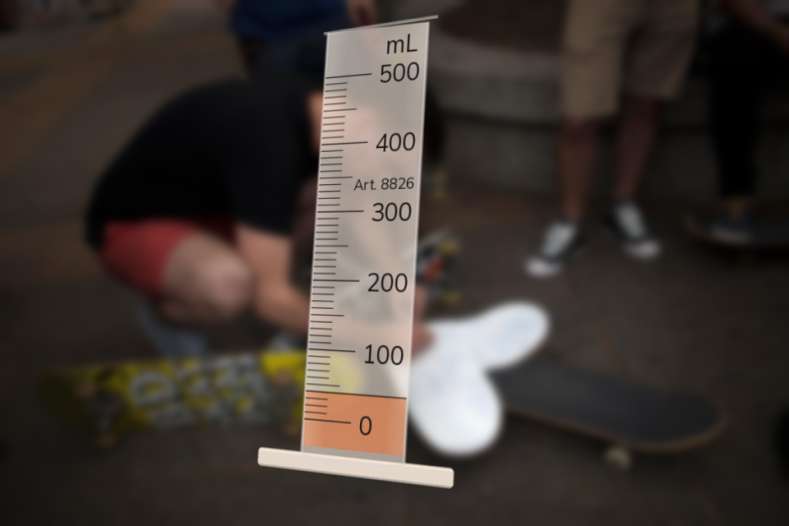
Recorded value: 40 mL
